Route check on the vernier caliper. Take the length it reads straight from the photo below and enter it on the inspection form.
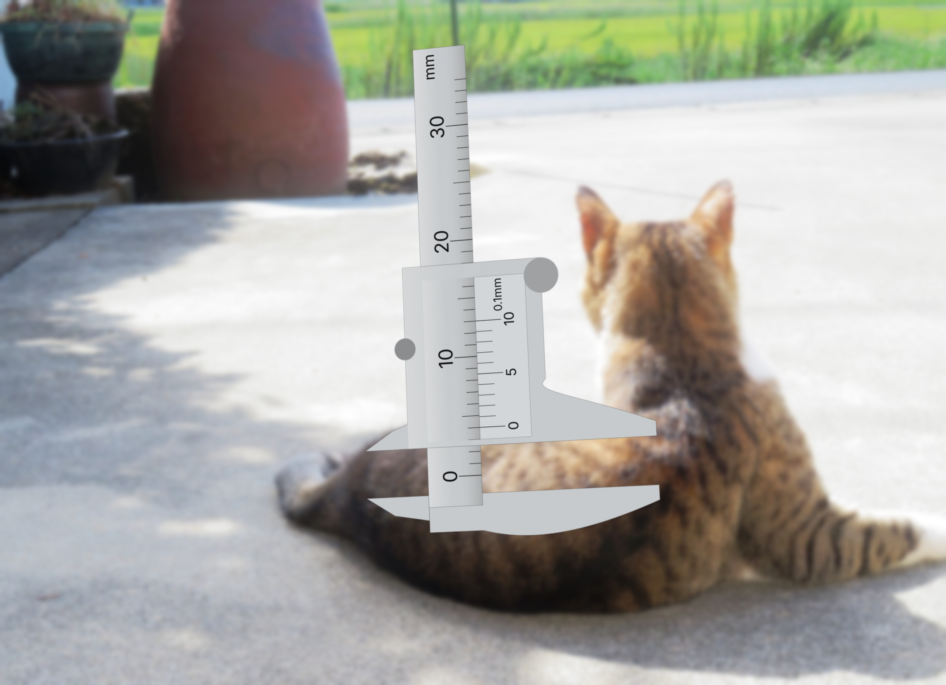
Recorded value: 4.0 mm
